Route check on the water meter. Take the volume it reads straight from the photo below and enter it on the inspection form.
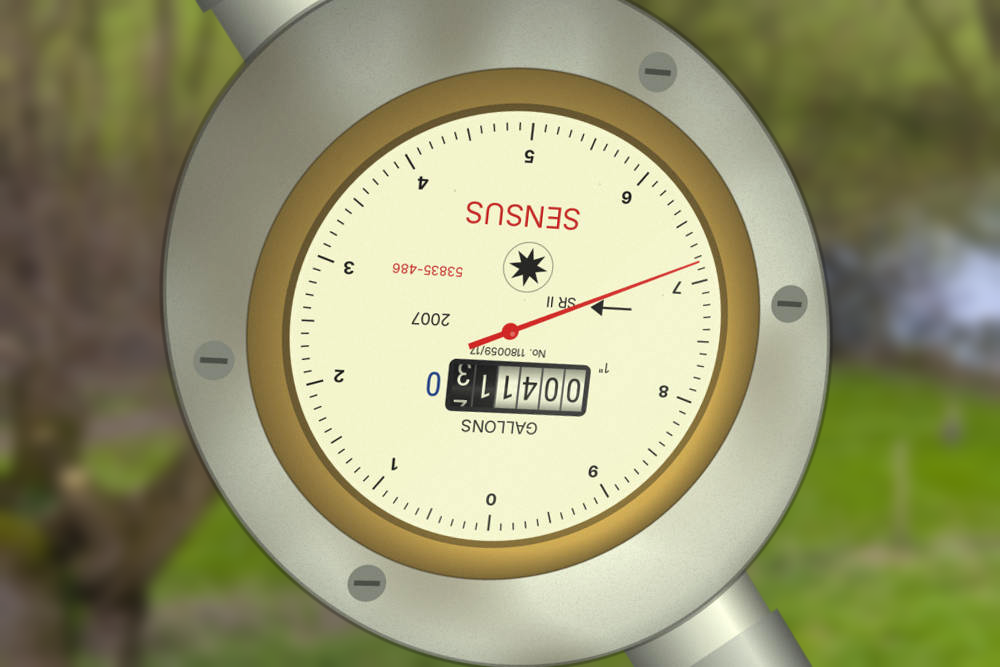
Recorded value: 41126.8 gal
